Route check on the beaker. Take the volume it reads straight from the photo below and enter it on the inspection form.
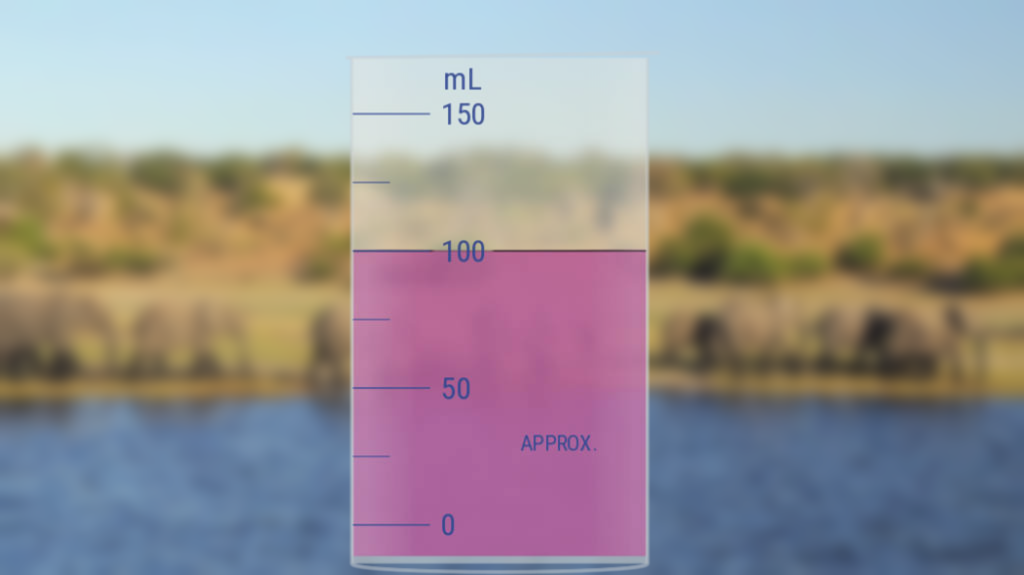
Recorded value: 100 mL
